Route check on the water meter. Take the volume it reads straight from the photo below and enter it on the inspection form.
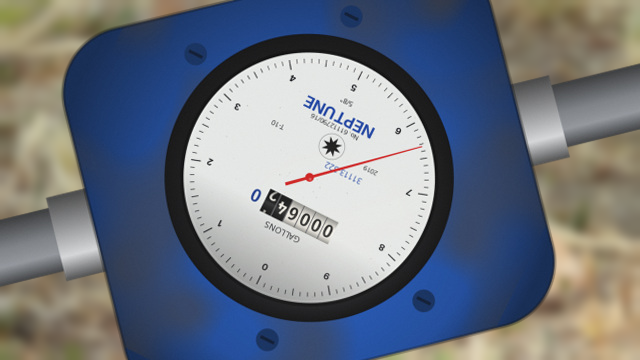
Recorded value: 6416.3 gal
